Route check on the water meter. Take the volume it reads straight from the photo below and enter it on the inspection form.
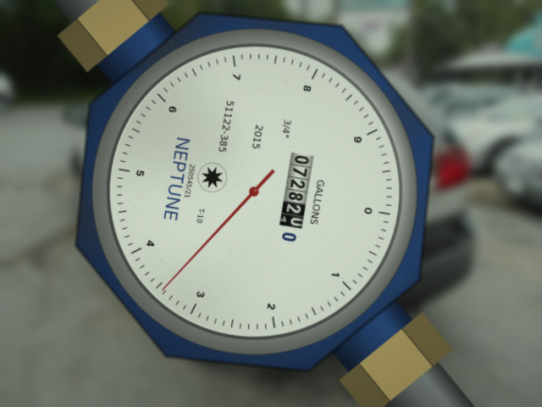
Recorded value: 728203.4 gal
